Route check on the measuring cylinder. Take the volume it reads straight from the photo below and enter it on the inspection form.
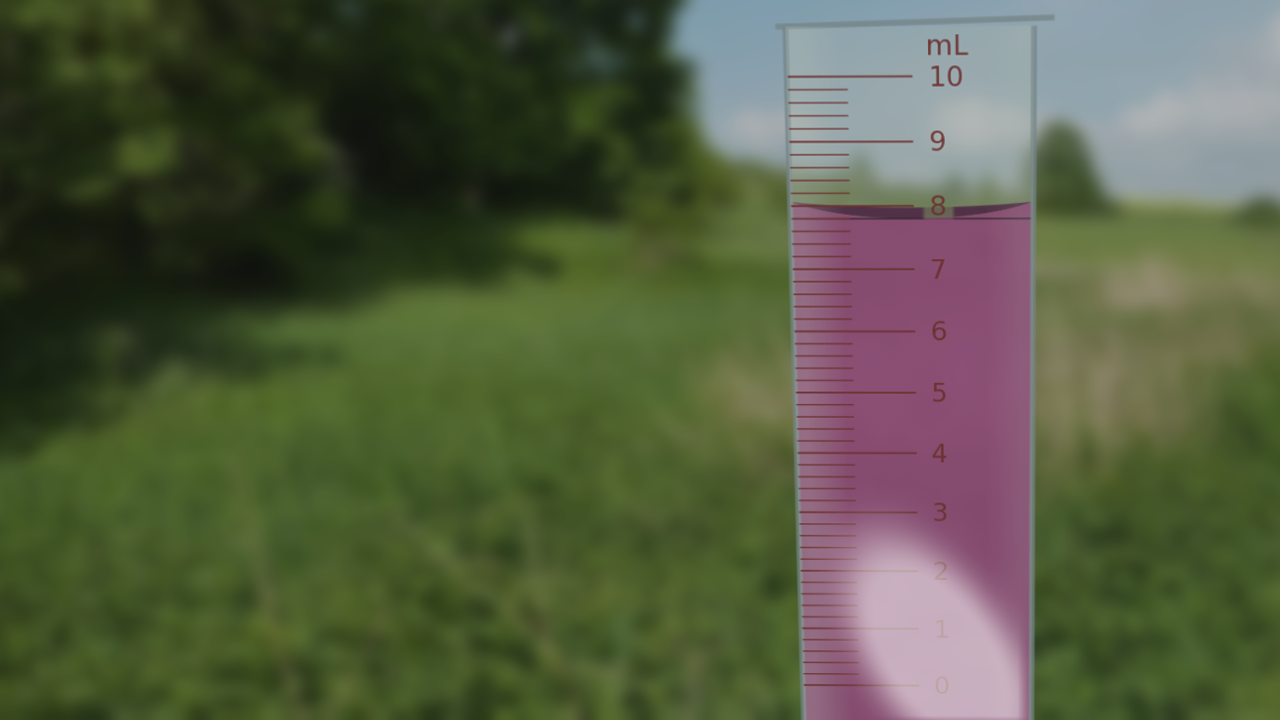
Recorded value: 7.8 mL
